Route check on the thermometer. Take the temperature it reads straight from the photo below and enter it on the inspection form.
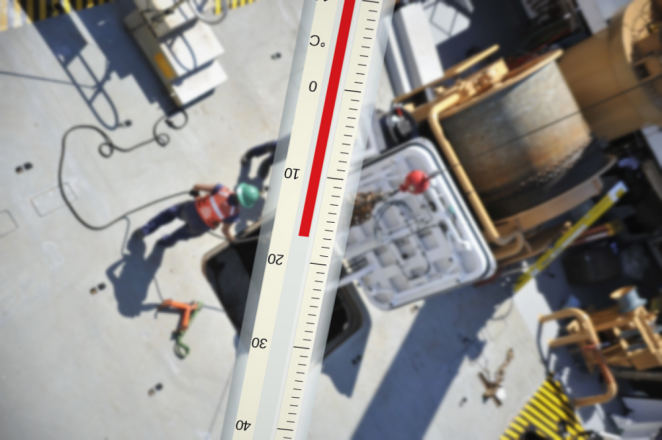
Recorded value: 17 °C
